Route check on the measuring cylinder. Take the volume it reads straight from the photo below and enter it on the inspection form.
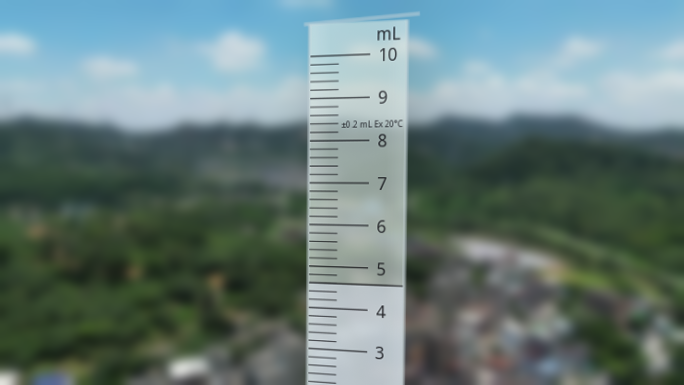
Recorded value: 4.6 mL
